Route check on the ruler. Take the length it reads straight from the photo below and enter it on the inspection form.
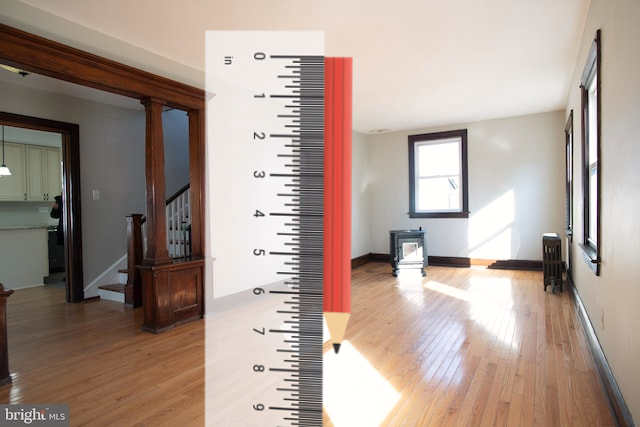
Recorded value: 7.5 in
